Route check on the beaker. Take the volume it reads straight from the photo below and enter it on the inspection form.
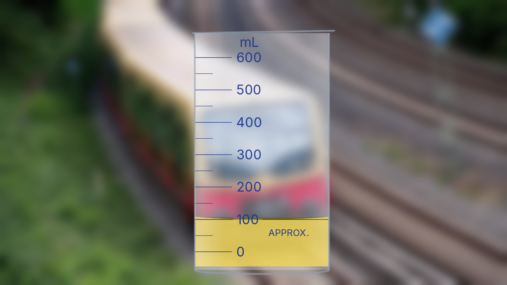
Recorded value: 100 mL
